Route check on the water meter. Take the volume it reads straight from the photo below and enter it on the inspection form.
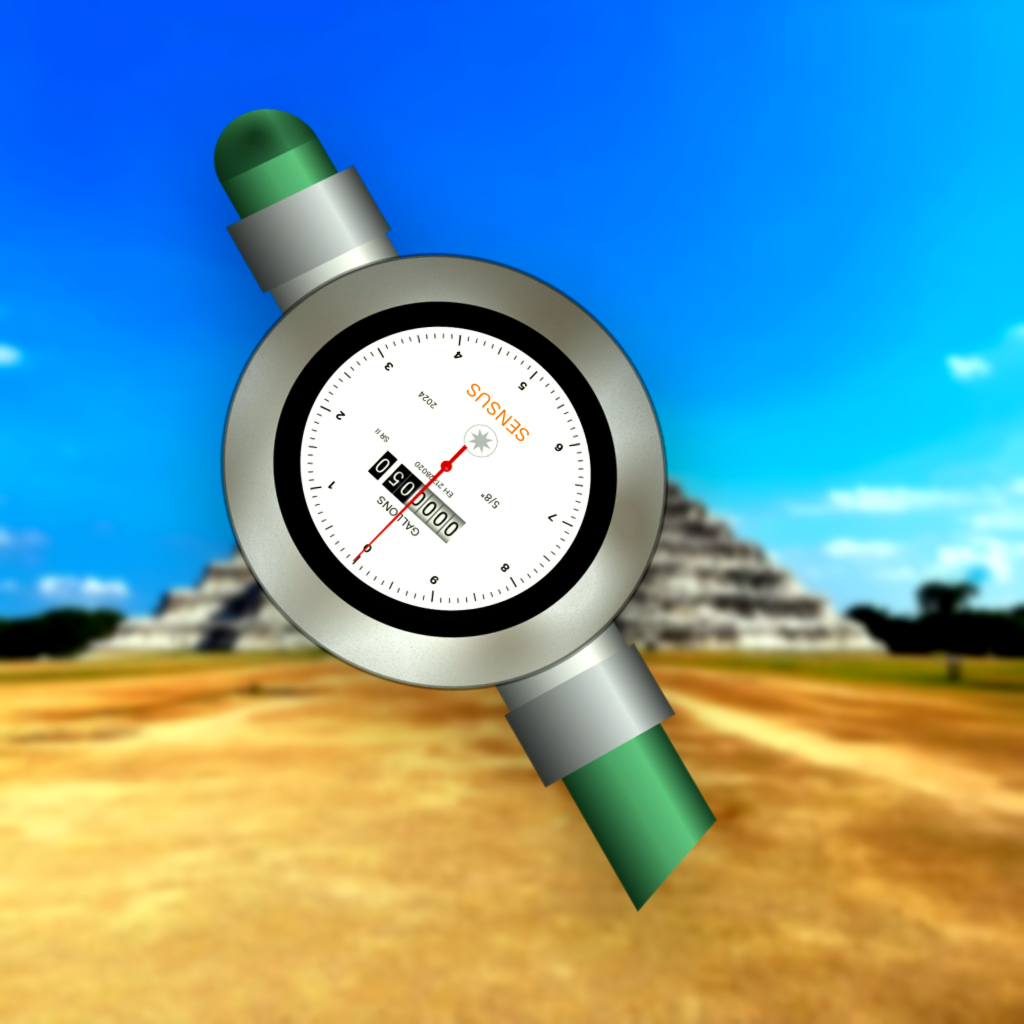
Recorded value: 50.0 gal
